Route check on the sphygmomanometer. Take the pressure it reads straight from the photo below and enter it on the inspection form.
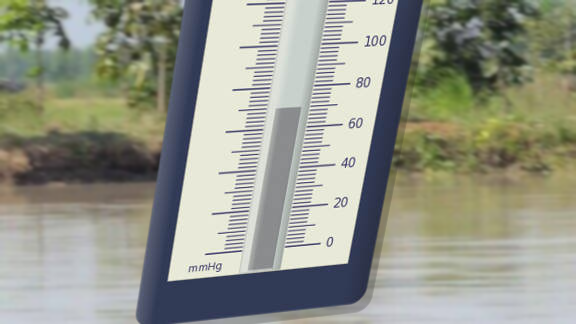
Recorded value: 70 mmHg
